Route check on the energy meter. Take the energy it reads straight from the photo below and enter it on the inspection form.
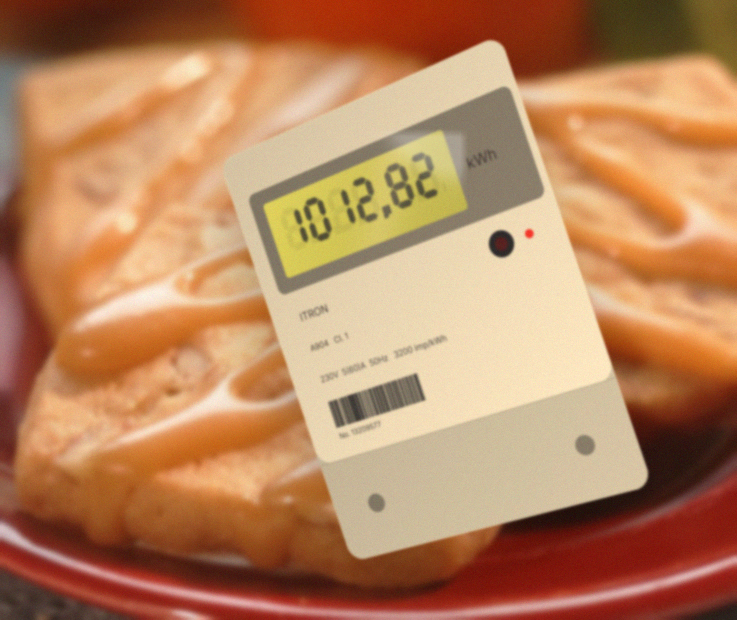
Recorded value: 1012.82 kWh
